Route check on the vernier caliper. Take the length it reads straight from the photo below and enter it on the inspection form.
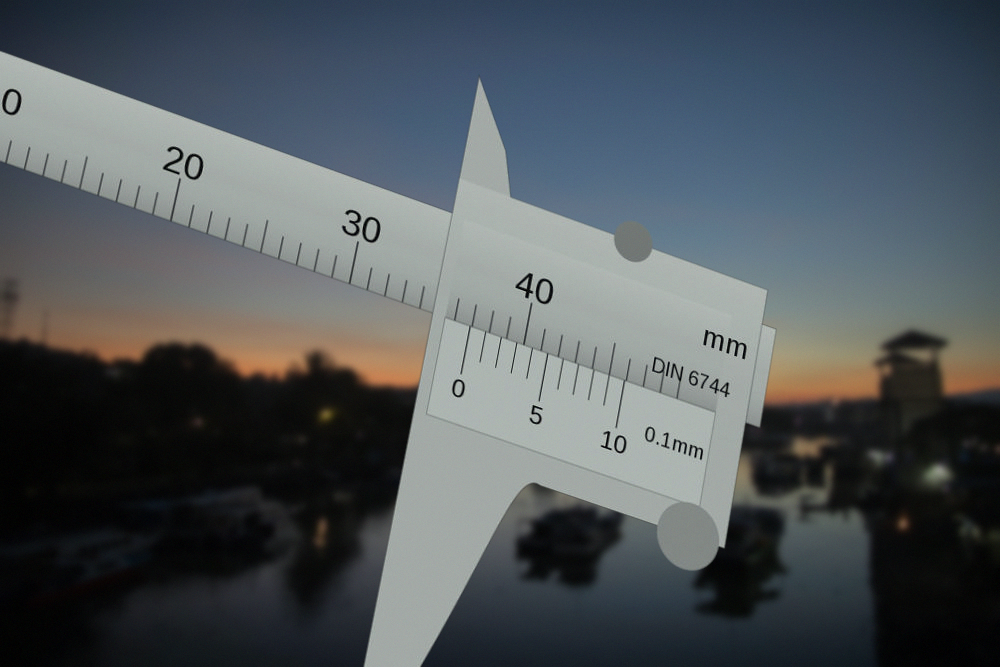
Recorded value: 36.9 mm
